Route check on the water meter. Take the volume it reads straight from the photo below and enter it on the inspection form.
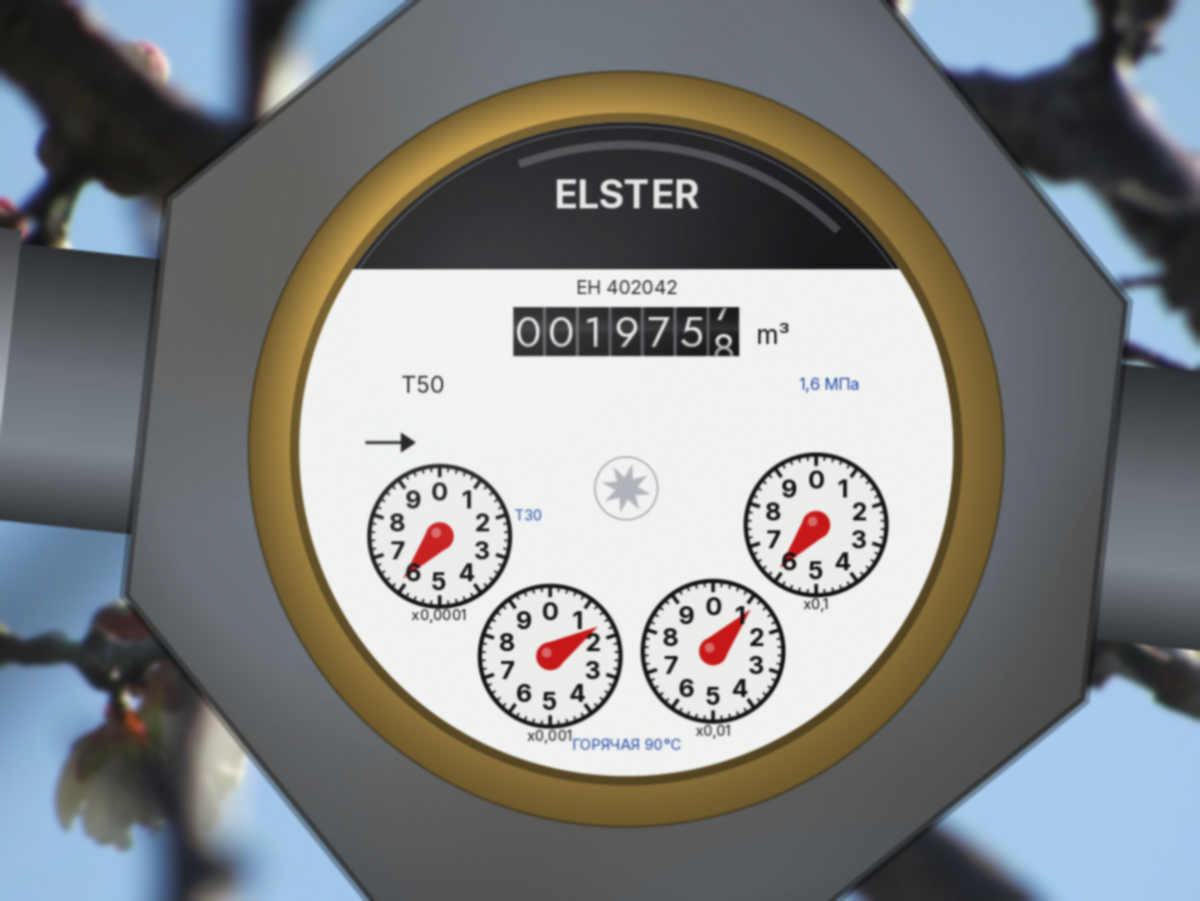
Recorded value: 19757.6116 m³
